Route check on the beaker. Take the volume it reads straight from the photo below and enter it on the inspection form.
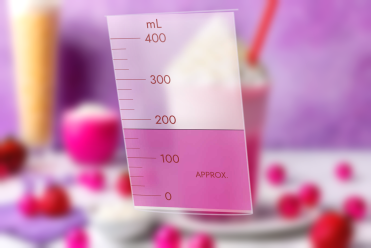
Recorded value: 175 mL
